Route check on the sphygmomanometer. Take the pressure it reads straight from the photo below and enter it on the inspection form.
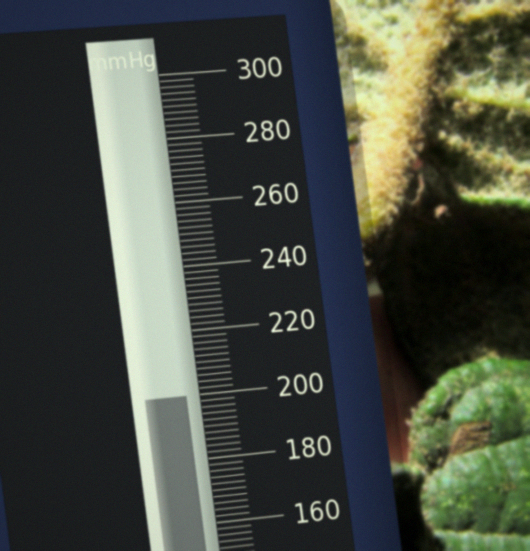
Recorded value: 200 mmHg
